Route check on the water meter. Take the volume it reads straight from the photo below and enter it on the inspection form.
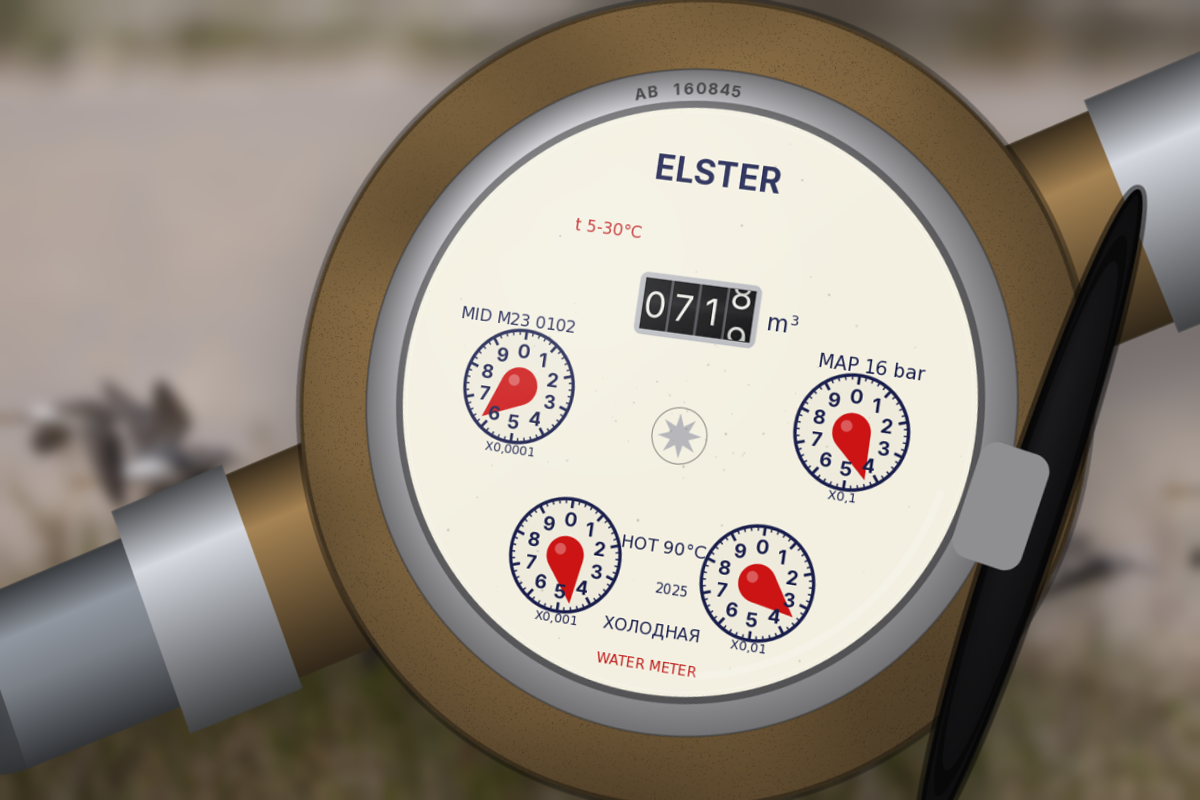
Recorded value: 718.4346 m³
